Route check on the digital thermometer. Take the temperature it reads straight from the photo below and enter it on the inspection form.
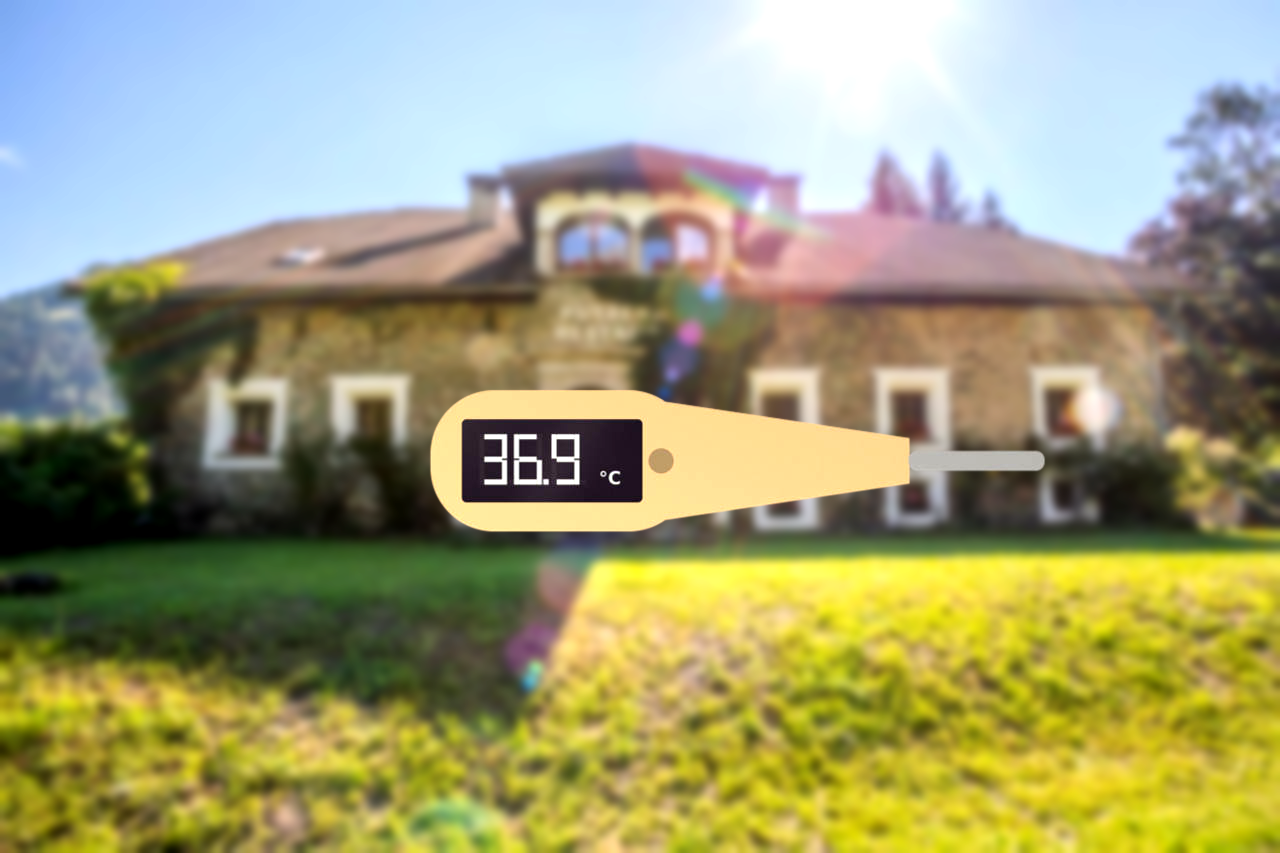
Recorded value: 36.9 °C
